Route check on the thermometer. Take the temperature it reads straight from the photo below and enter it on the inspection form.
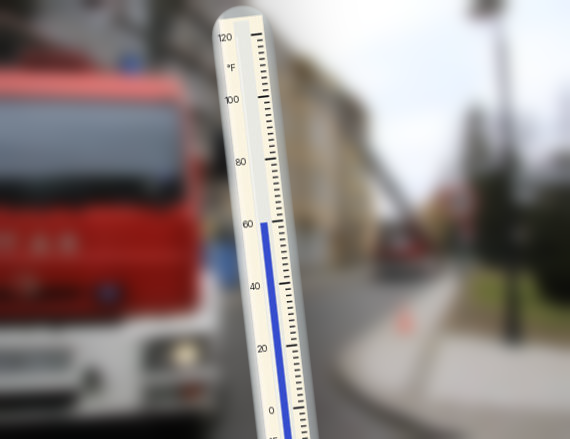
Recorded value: 60 °F
